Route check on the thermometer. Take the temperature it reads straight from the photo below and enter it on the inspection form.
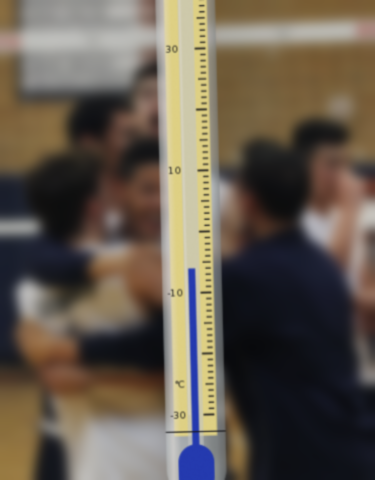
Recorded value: -6 °C
